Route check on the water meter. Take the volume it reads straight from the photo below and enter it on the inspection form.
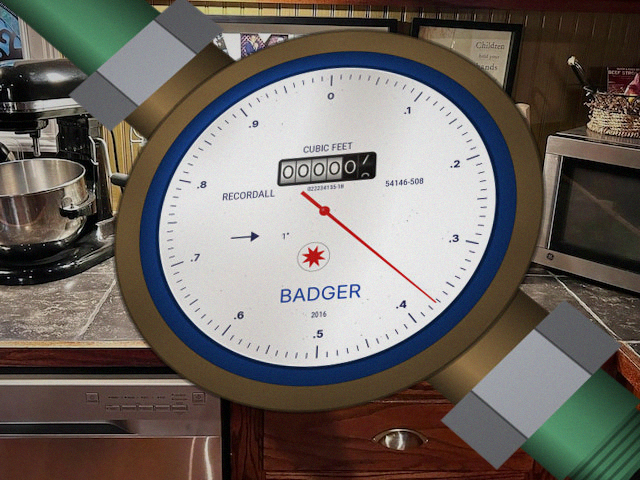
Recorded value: 7.37 ft³
